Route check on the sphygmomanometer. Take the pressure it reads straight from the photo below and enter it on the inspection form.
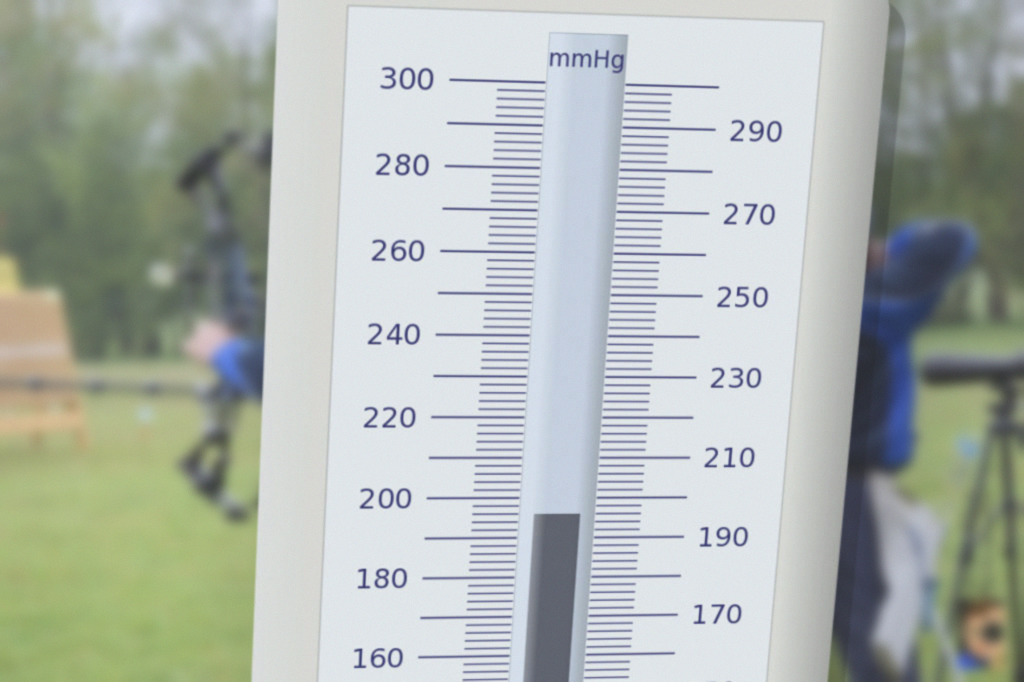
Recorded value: 196 mmHg
